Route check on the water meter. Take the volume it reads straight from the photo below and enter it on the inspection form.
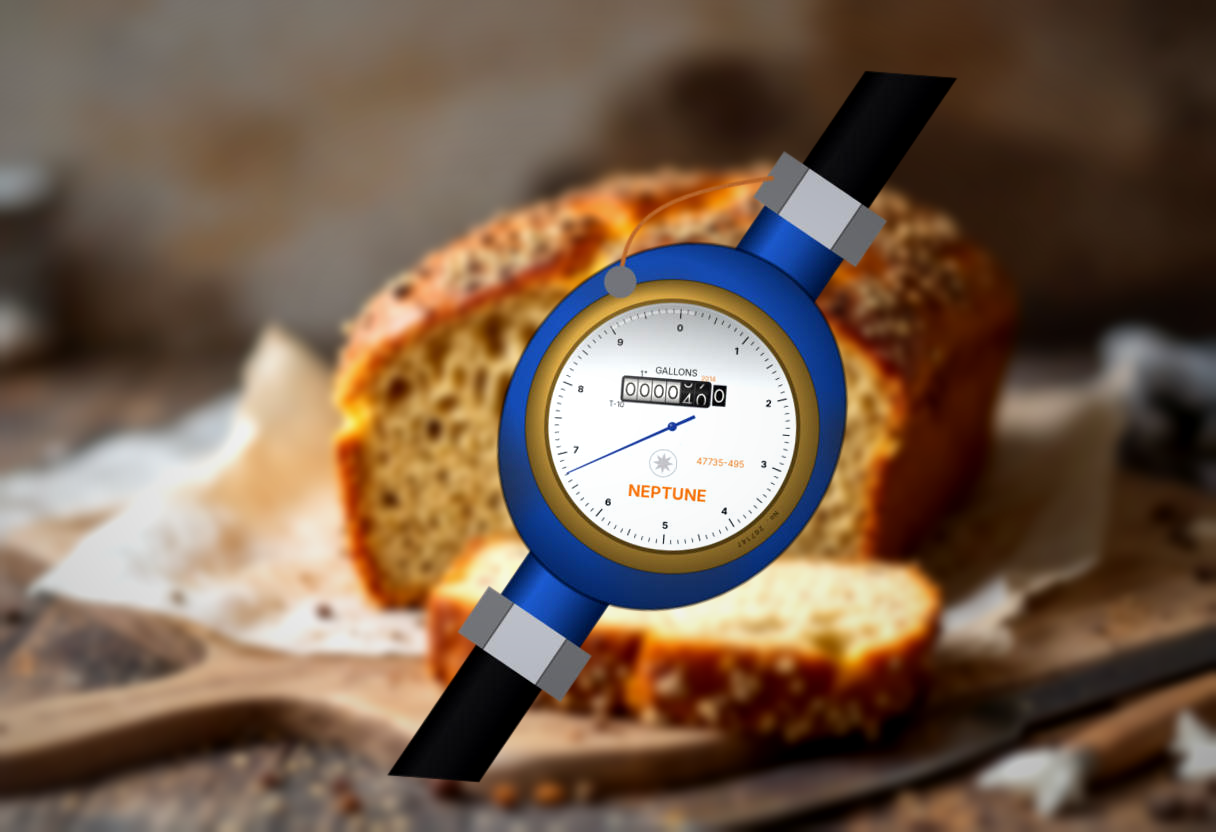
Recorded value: 396.7 gal
